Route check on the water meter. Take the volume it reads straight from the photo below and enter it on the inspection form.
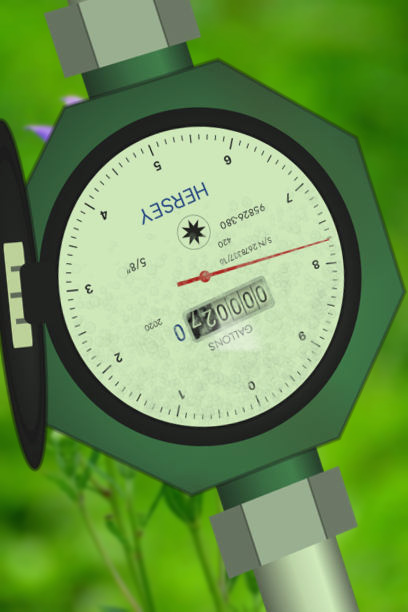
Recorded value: 267.7 gal
